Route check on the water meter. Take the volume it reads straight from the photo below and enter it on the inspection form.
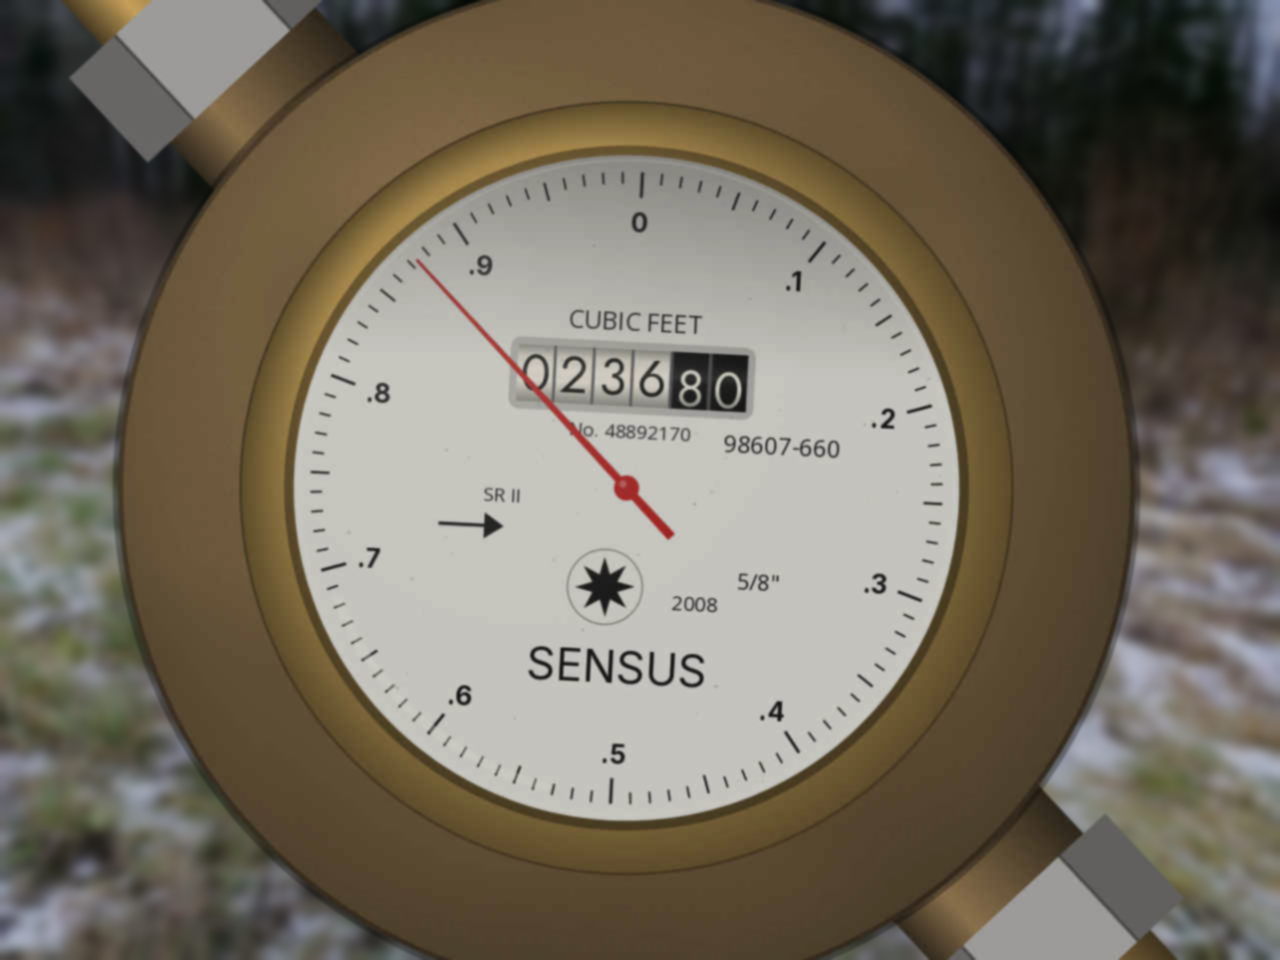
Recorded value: 23679.87 ft³
